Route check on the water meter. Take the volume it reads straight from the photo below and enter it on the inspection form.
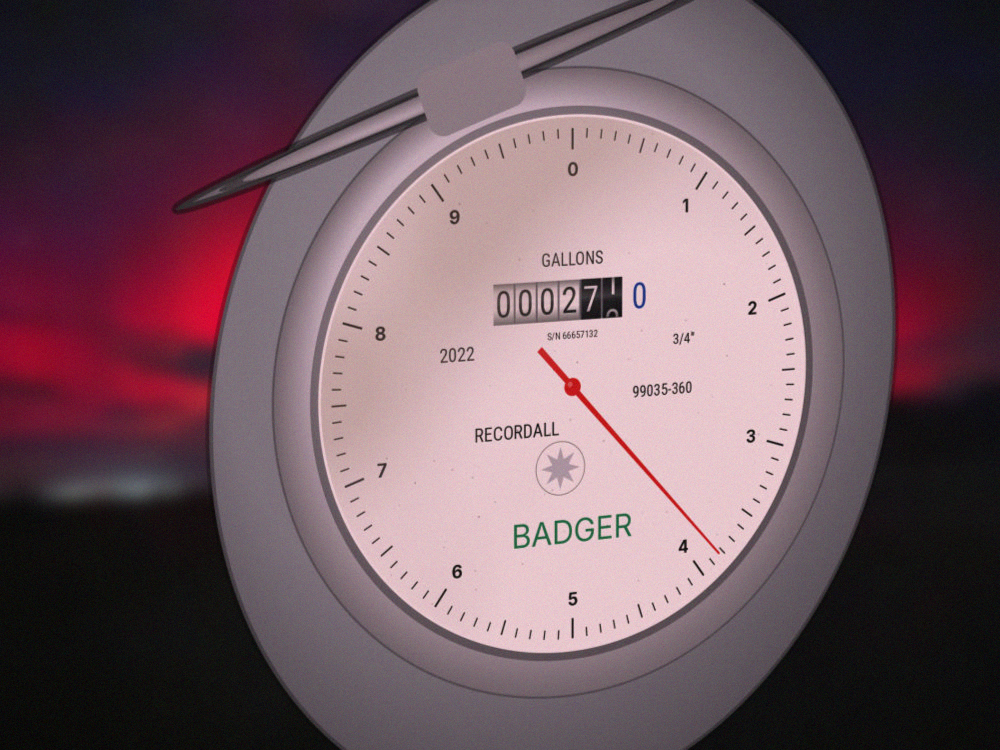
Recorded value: 2713.8 gal
